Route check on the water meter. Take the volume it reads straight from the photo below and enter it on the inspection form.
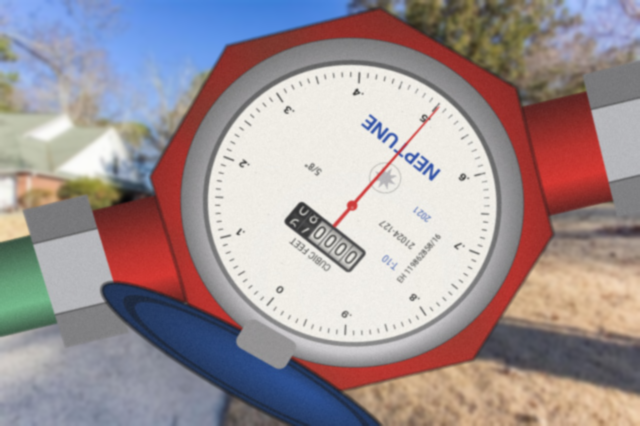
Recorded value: 79.50 ft³
